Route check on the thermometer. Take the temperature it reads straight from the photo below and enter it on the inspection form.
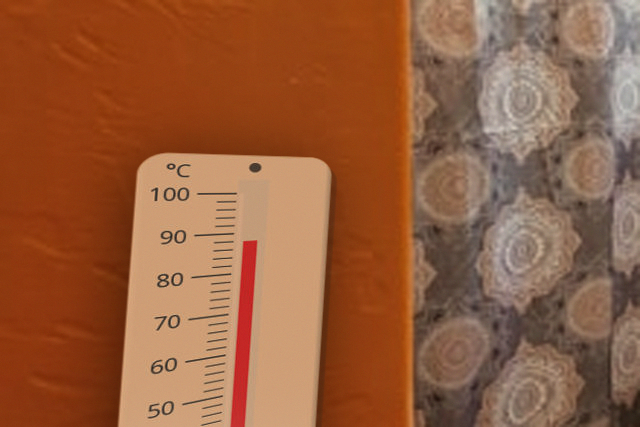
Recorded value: 88 °C
